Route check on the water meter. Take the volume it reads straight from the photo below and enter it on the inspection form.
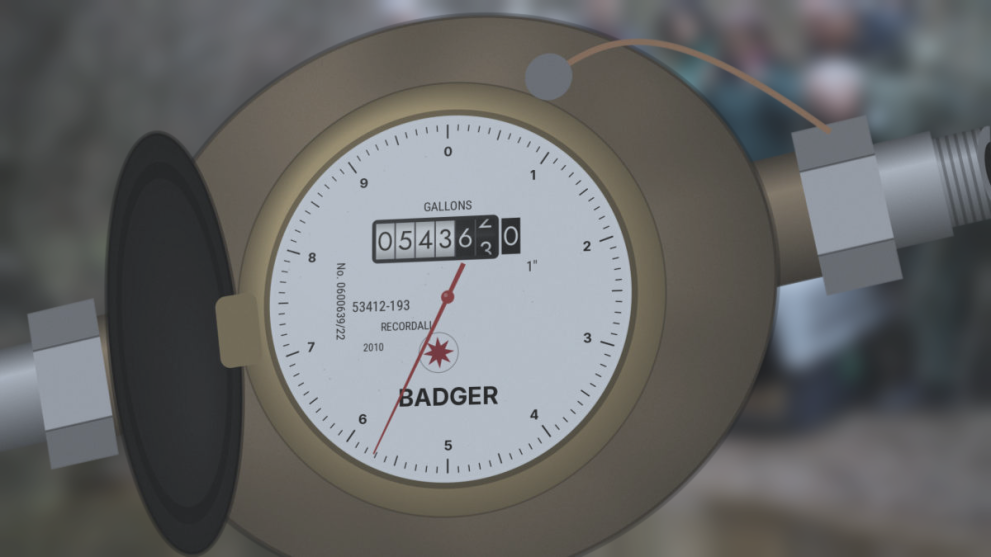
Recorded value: 543625.7 gal
